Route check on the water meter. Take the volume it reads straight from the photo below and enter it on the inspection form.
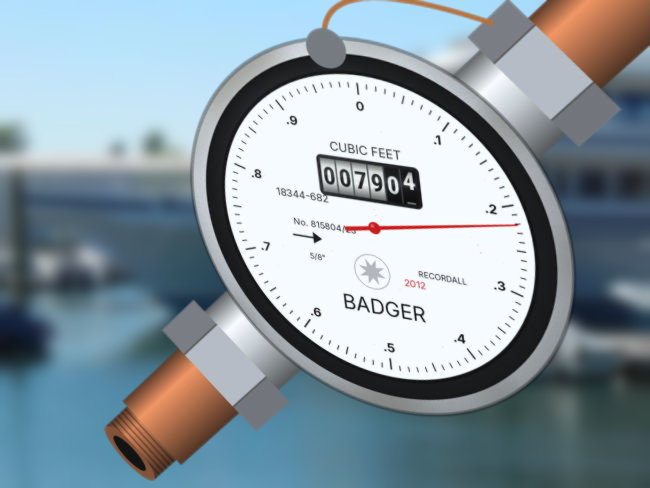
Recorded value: 7904.22 ft³
